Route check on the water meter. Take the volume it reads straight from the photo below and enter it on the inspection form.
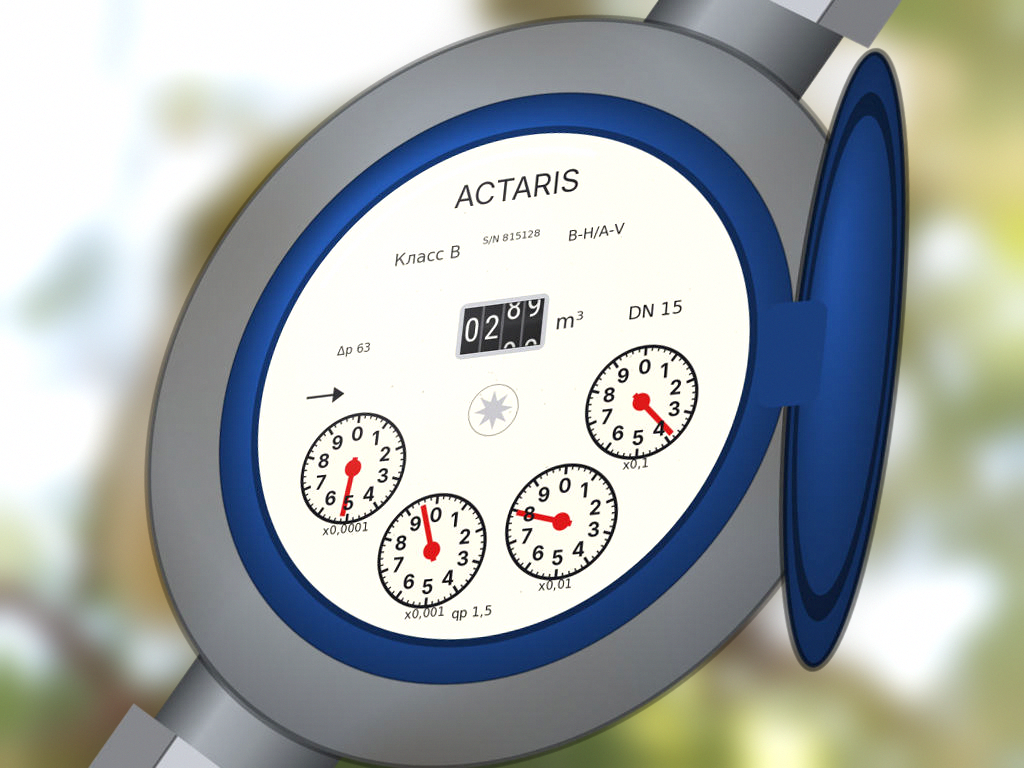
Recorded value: 289.3795 m³
